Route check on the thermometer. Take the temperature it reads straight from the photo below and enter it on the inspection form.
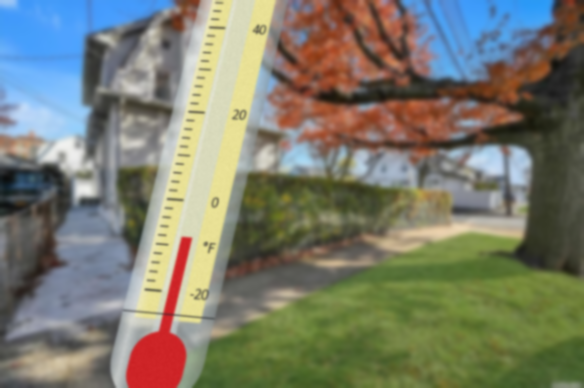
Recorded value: -8 °F
